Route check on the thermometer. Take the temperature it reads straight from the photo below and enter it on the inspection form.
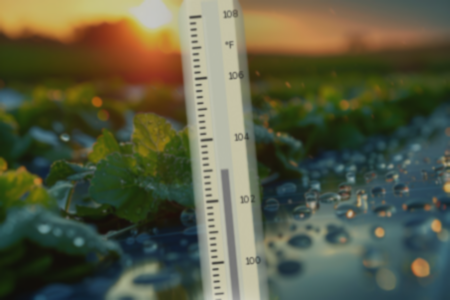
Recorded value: 103 °F
